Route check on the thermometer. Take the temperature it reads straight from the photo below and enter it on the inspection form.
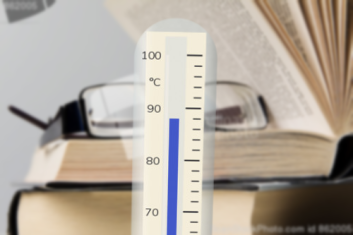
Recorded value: 88 °C
